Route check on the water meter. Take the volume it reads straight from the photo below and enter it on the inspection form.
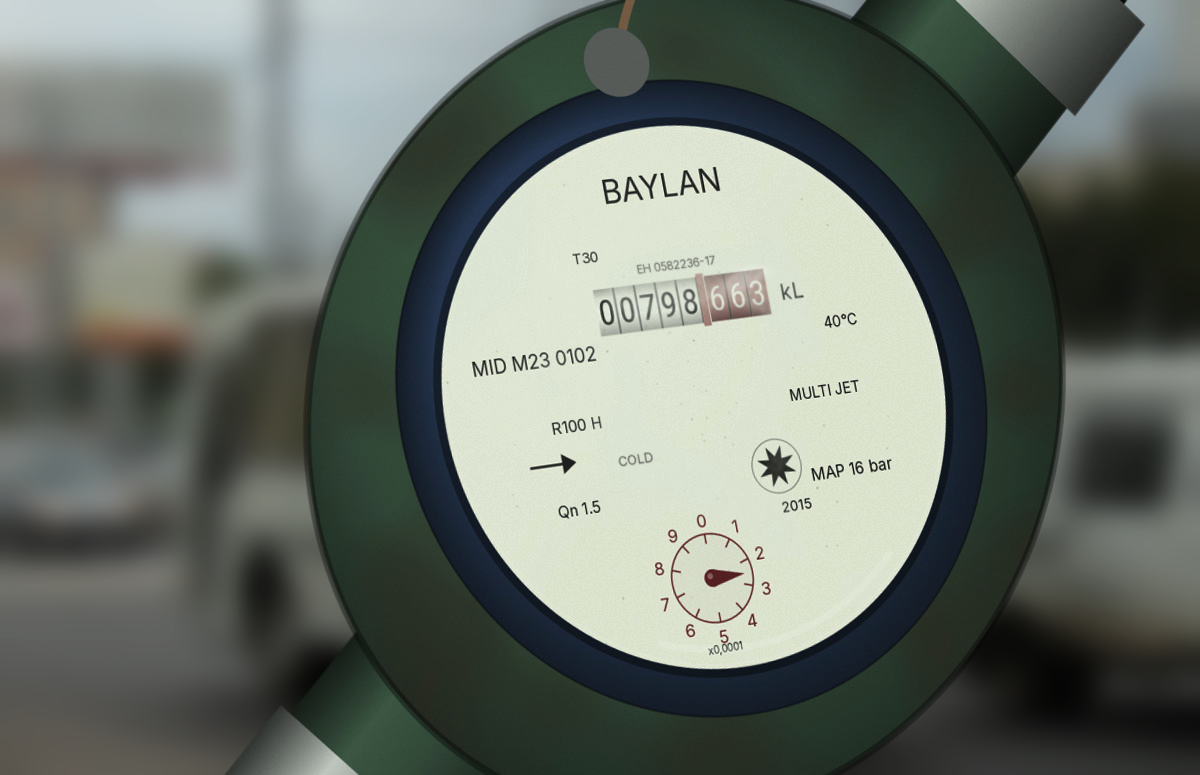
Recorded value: 798.6632 kL
